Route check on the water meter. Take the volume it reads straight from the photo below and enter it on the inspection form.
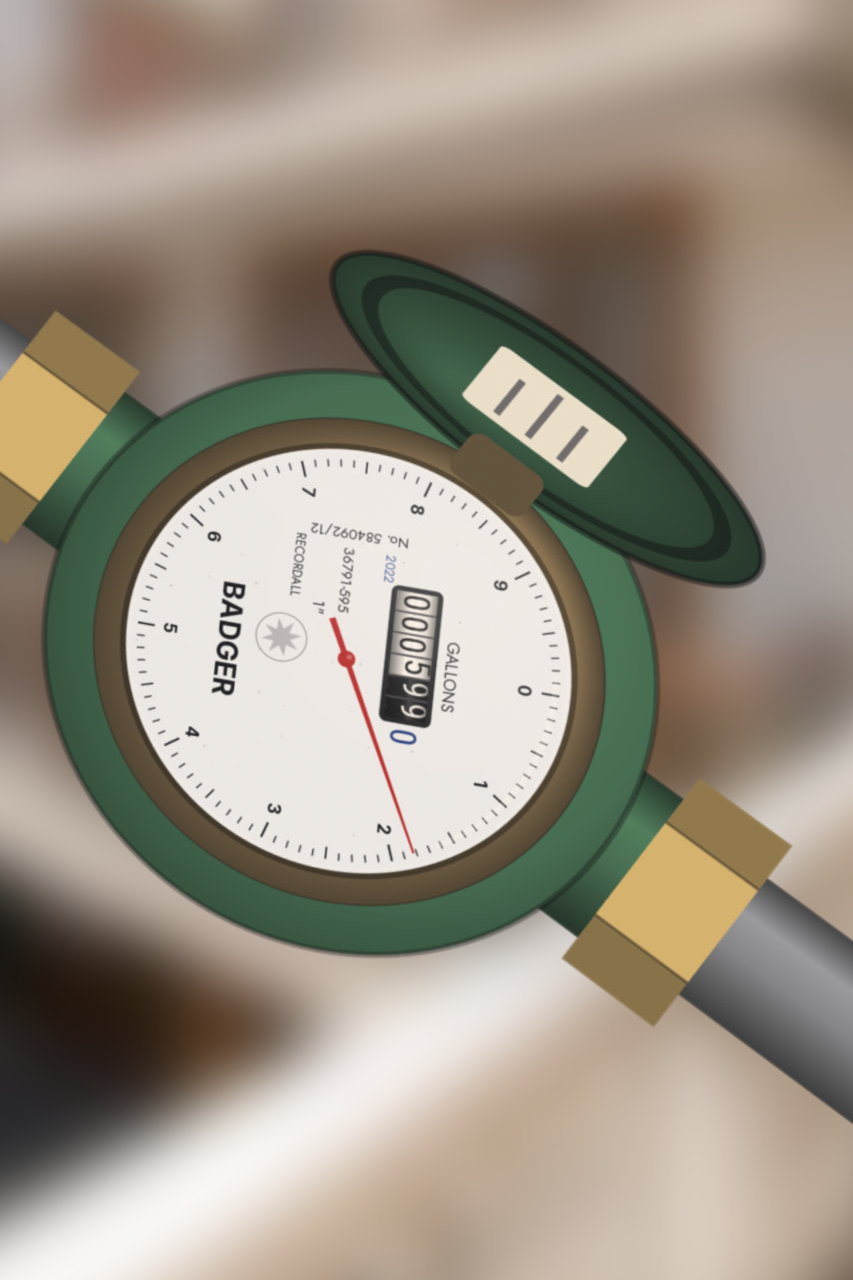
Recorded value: 5991.8 gal
